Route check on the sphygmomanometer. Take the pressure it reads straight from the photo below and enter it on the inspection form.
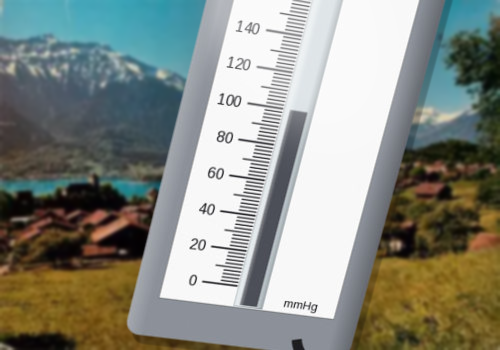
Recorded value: 100 mmHg
